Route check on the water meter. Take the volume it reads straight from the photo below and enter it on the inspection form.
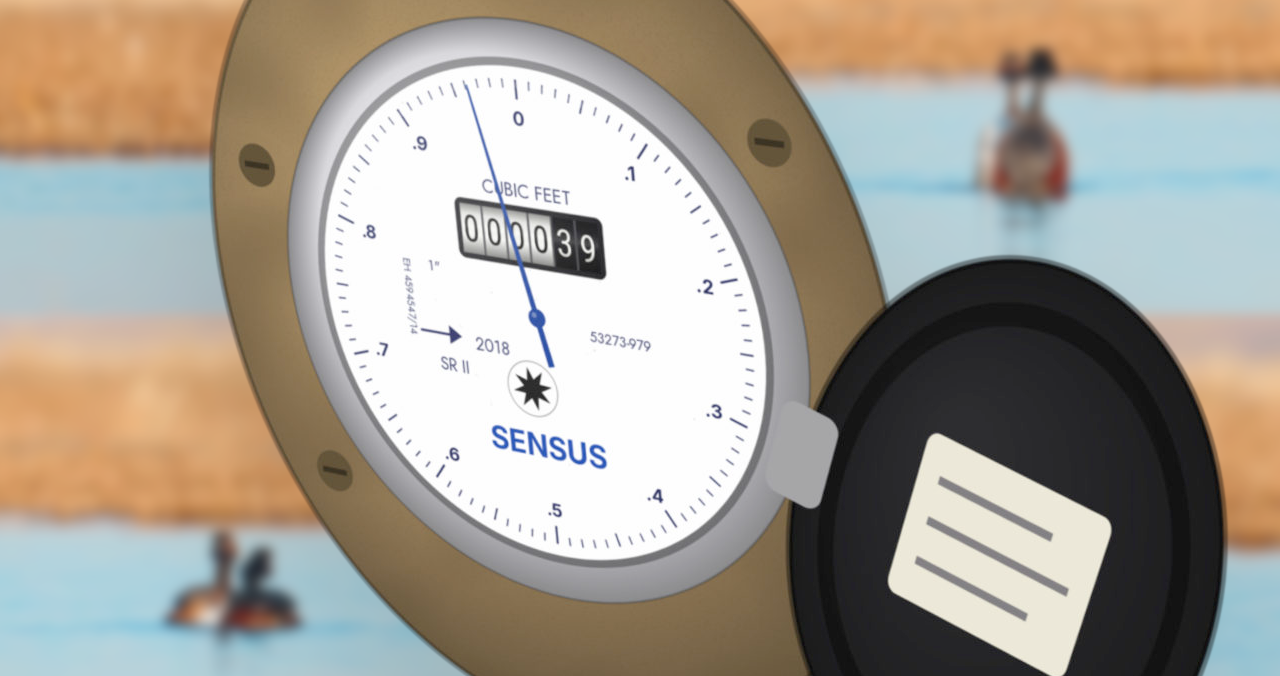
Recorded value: 38.96 ft³
